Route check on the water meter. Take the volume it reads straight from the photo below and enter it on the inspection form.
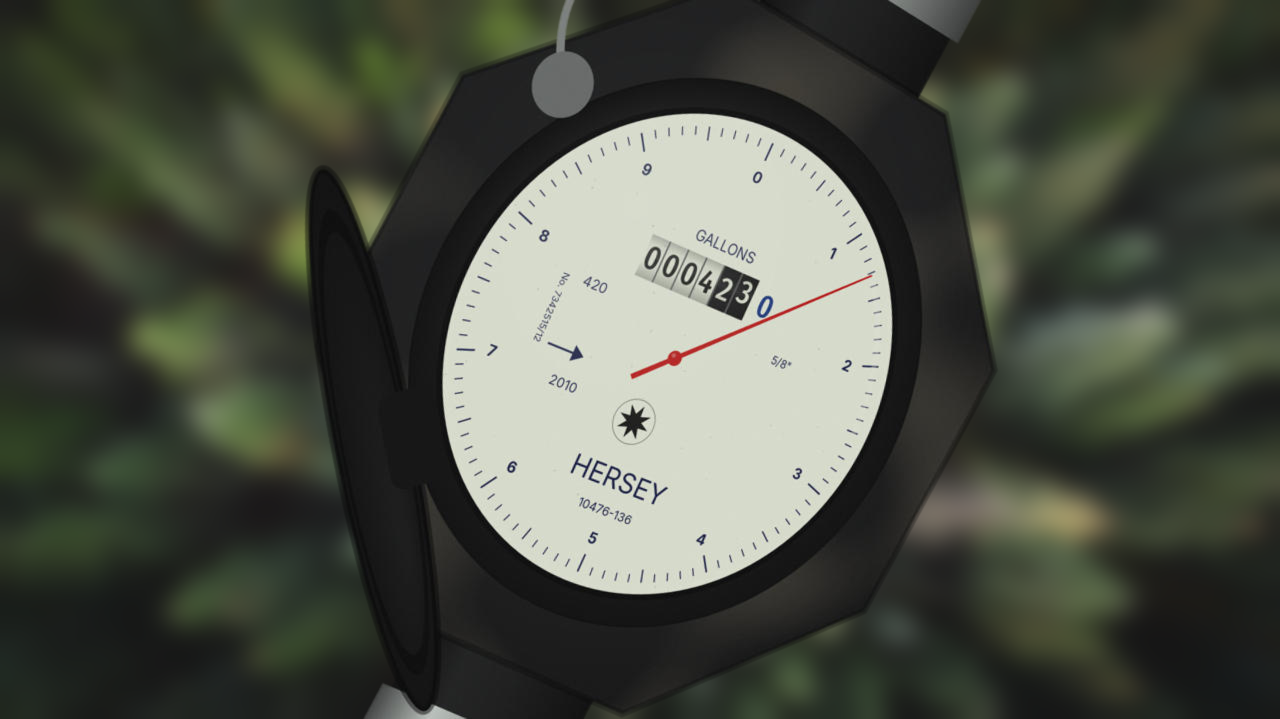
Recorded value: 4231.3 gal
